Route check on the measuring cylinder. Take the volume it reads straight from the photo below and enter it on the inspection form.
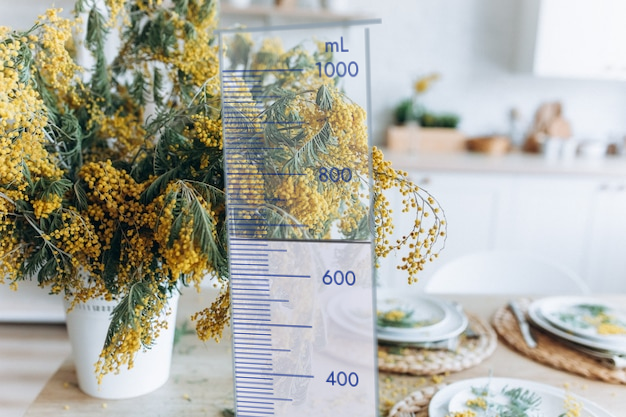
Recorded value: 670 mL
